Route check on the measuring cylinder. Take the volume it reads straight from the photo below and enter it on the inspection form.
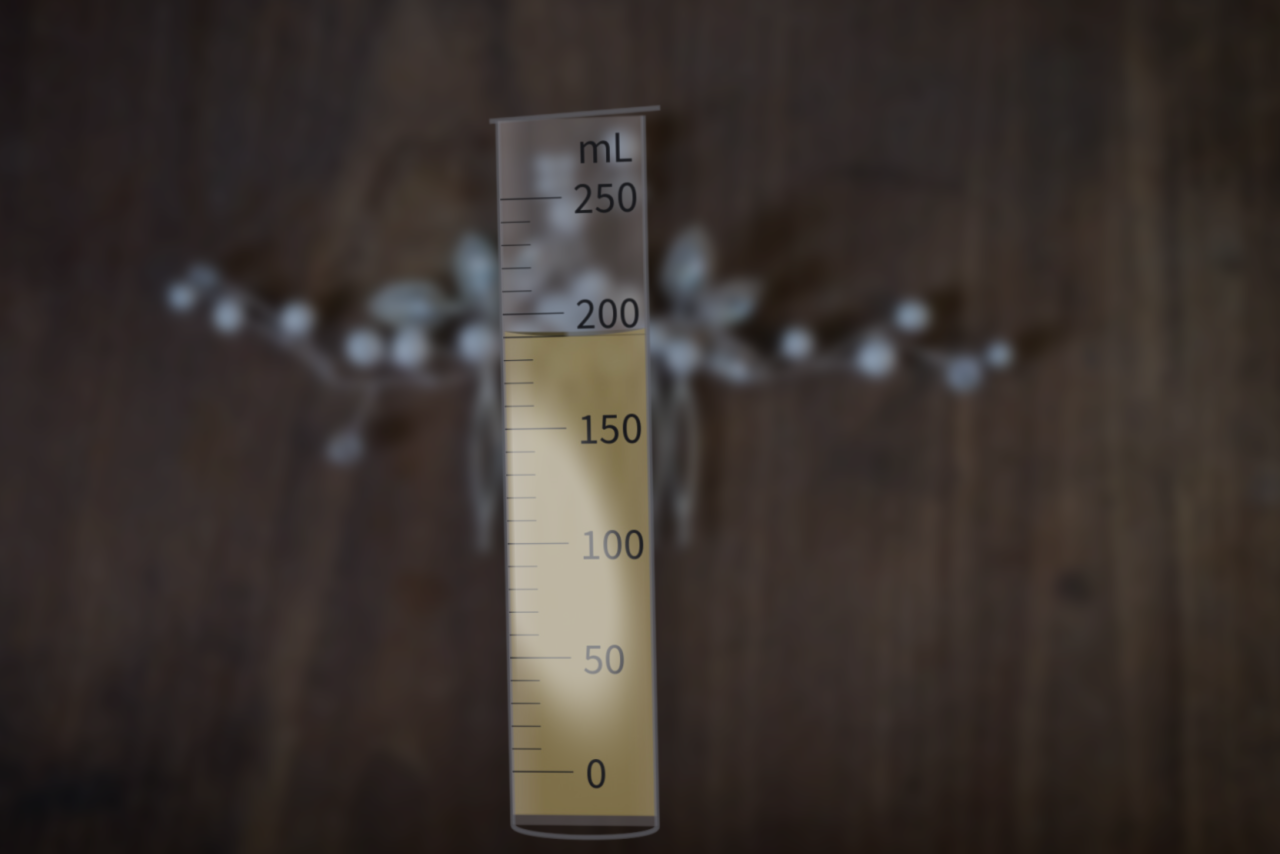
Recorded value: 190 mL
